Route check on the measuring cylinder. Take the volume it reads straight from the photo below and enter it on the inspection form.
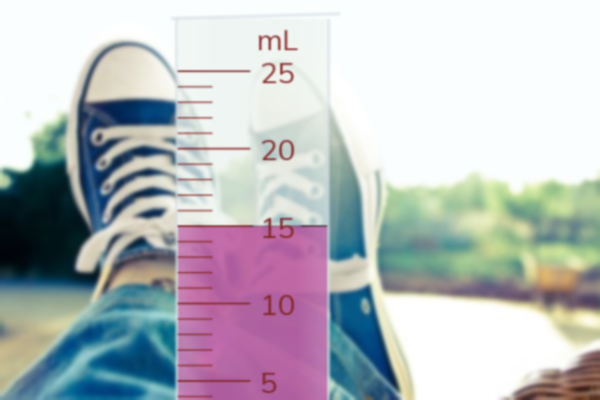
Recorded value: 15 mL
